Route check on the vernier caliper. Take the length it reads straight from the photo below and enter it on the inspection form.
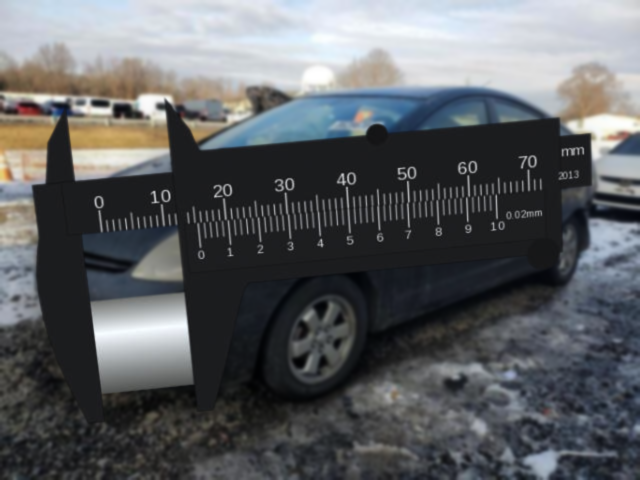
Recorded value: 15.5 mm
